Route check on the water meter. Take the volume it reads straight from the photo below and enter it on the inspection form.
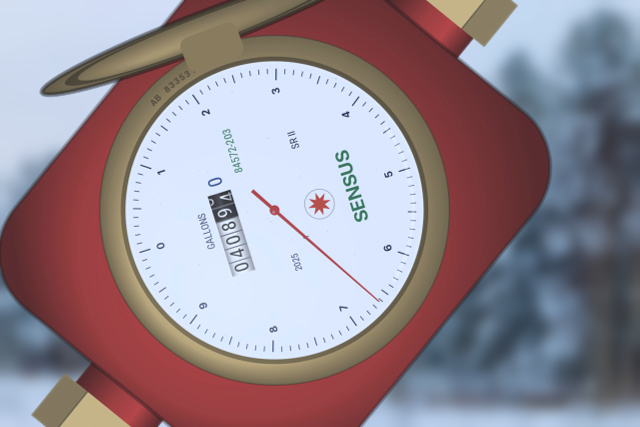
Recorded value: 408936.6 gal
